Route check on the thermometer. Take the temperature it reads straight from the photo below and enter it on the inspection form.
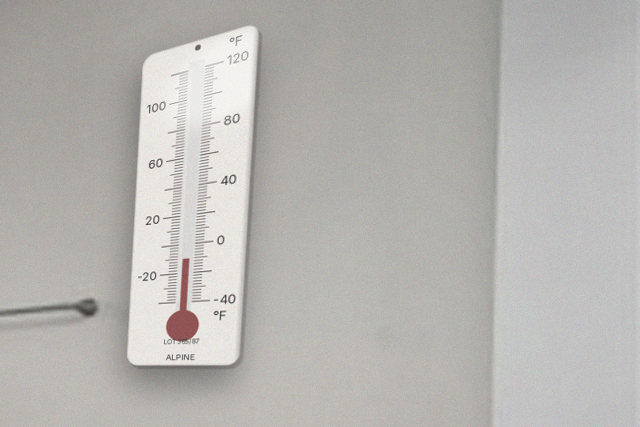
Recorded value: -10 °F
